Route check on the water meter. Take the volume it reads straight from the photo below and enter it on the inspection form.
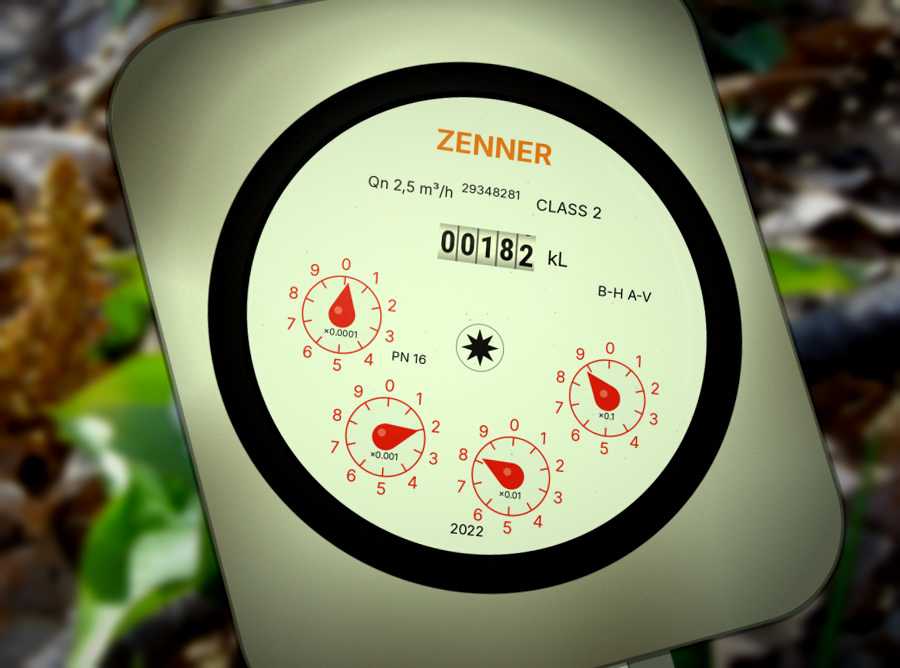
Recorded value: 181.8820 kL
